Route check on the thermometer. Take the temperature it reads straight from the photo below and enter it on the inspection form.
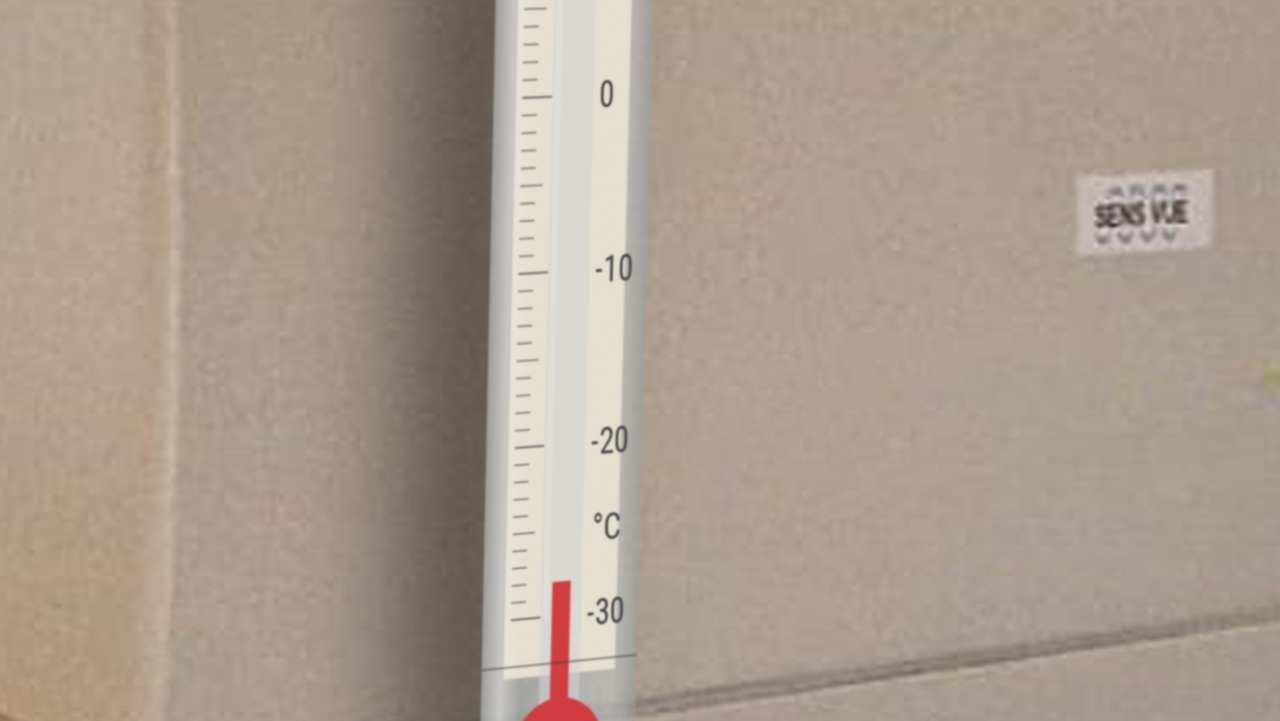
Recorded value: -28 °C
